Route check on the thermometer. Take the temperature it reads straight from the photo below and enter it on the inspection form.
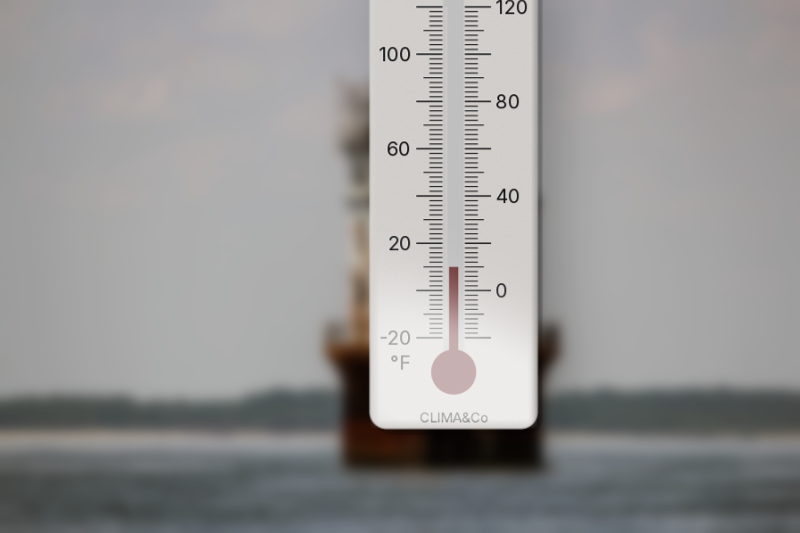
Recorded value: 10 °F
